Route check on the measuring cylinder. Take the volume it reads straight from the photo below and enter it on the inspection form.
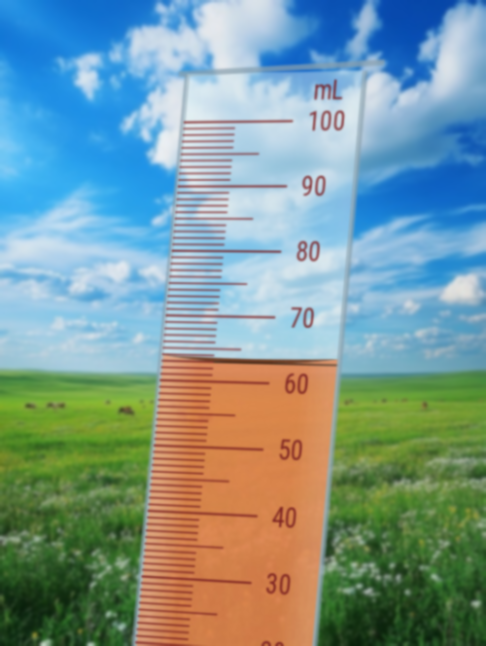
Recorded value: 63 mL
